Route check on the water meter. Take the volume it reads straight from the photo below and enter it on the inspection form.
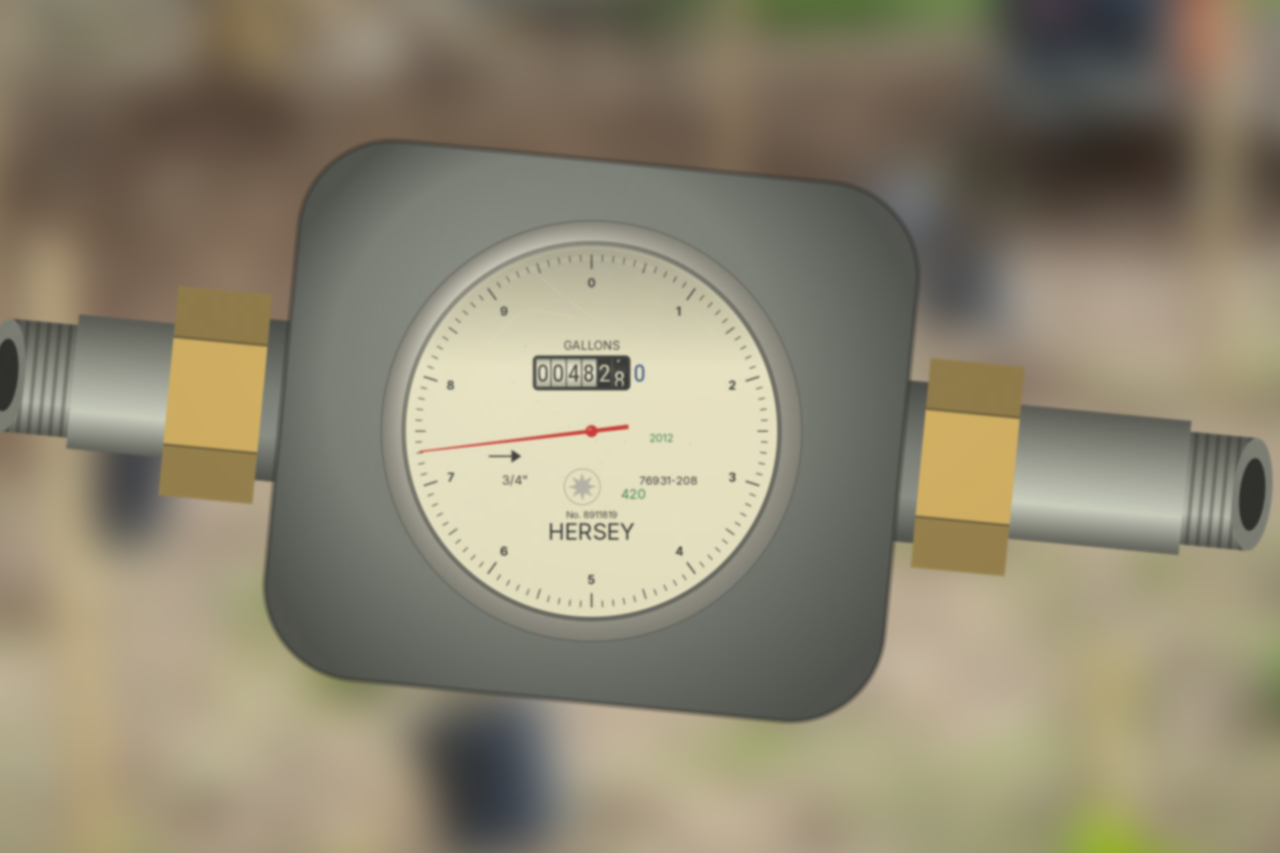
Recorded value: 48277.3 gal
